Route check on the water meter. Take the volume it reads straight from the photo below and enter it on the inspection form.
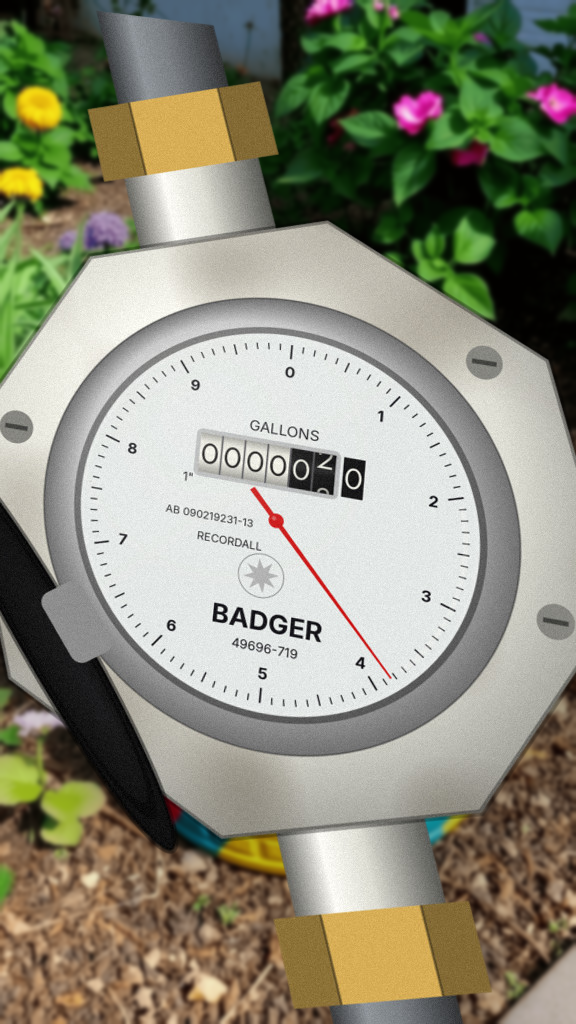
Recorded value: 23.8 gal
